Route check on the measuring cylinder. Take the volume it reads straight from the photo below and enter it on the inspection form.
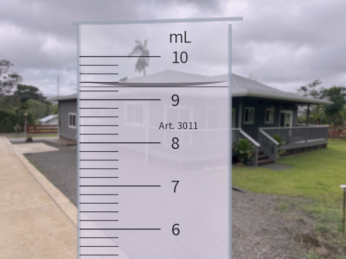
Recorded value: 9.3 mL
